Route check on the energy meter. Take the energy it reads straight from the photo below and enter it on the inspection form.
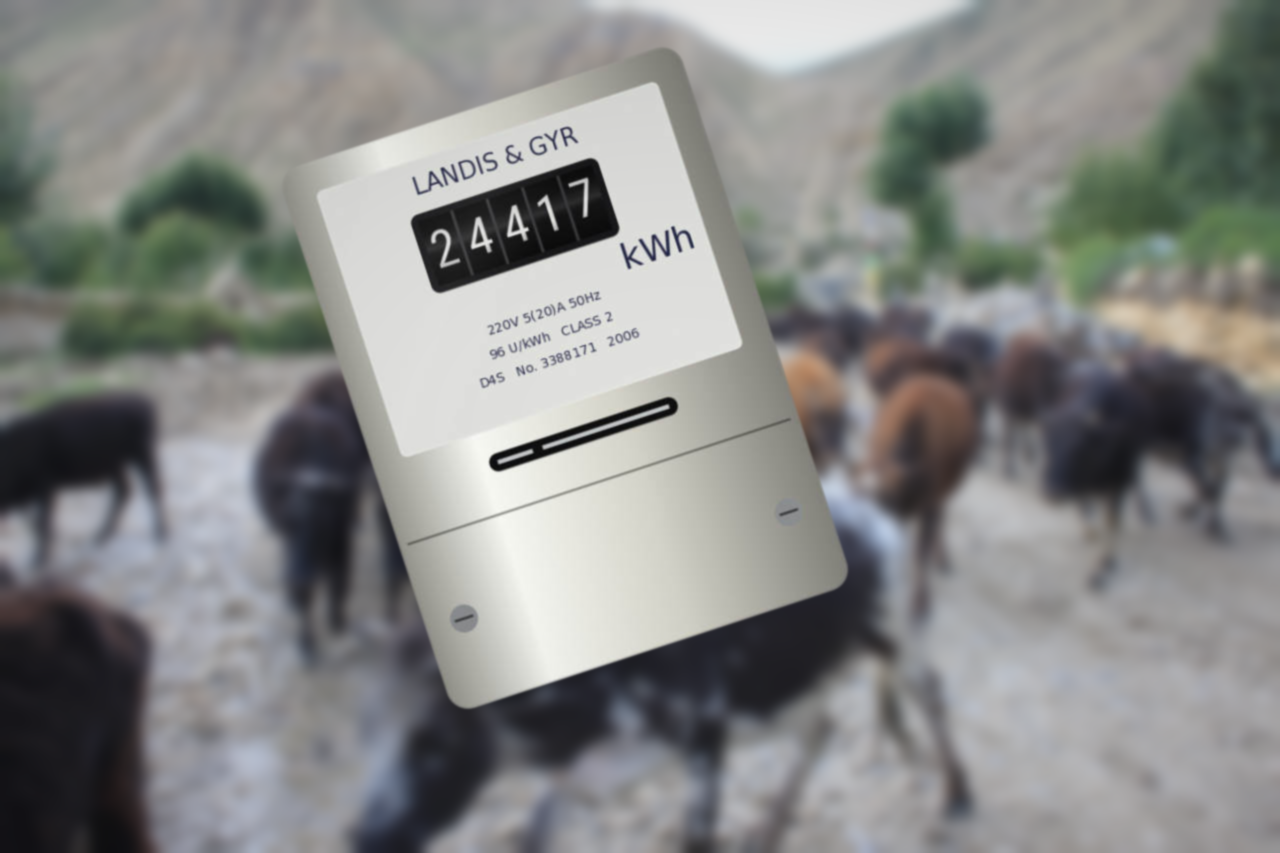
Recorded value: 24417 kWh
